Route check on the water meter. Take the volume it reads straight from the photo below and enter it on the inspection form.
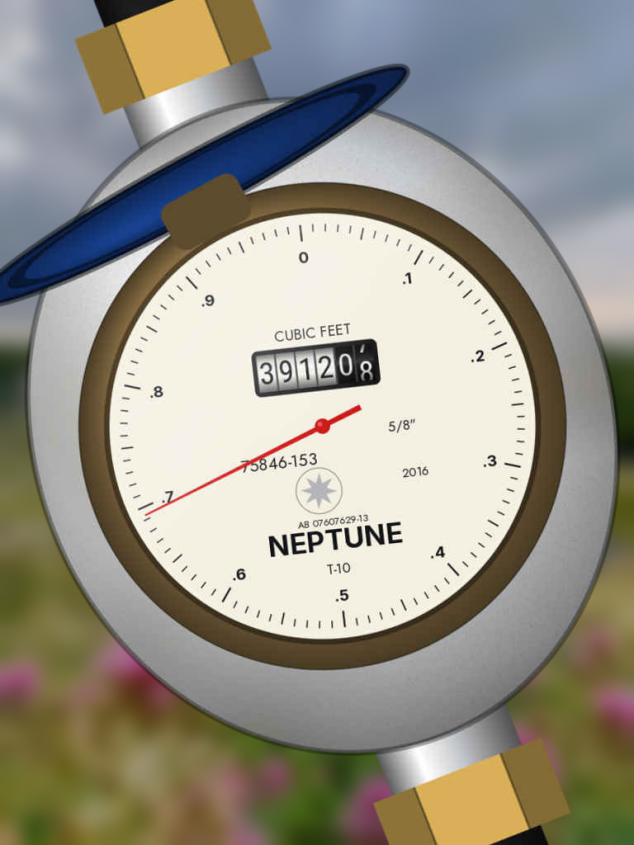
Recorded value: 391207.69 ft³
